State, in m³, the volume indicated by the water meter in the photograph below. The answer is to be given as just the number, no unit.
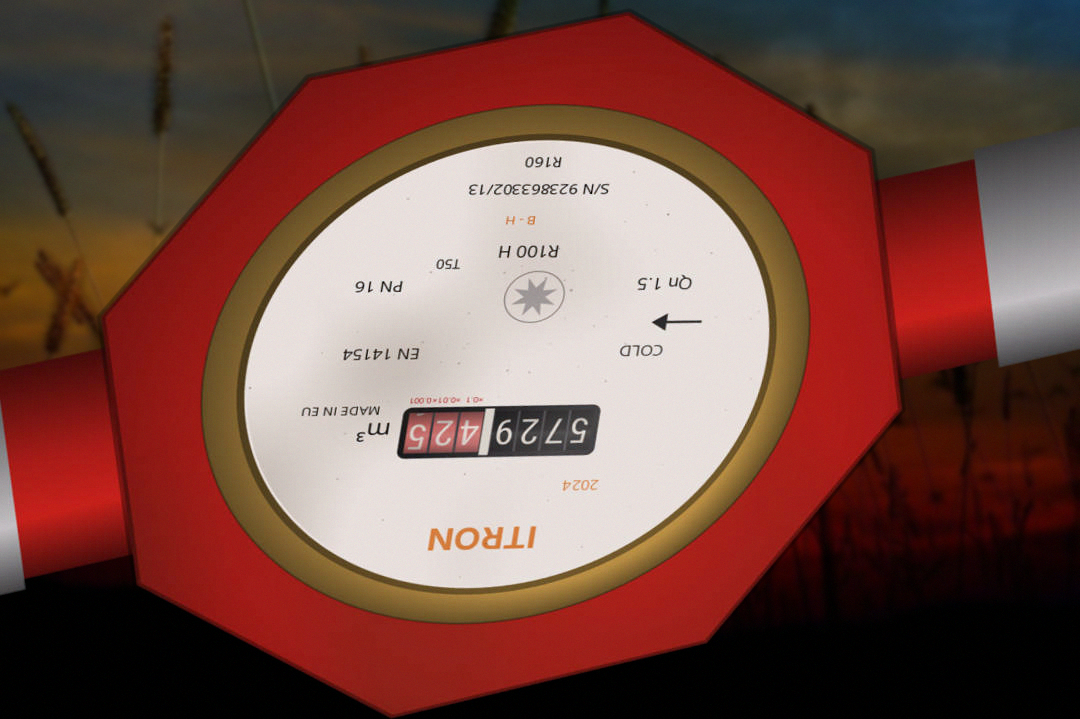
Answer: 5729.425
